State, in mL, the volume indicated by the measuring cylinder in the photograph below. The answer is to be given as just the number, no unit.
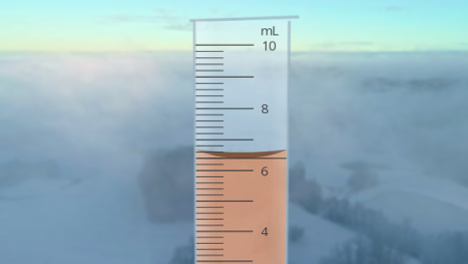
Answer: 6.4
